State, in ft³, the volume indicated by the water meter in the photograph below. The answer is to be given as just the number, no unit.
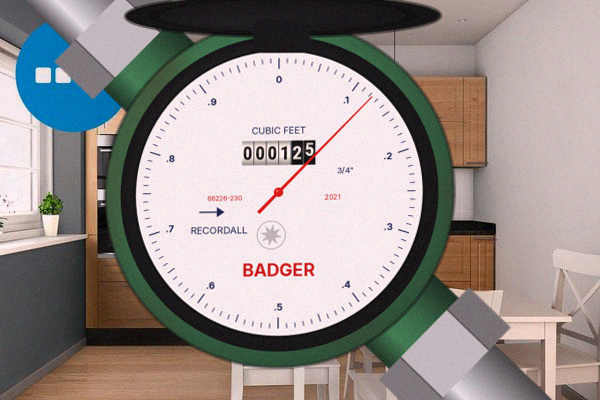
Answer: 125.12
